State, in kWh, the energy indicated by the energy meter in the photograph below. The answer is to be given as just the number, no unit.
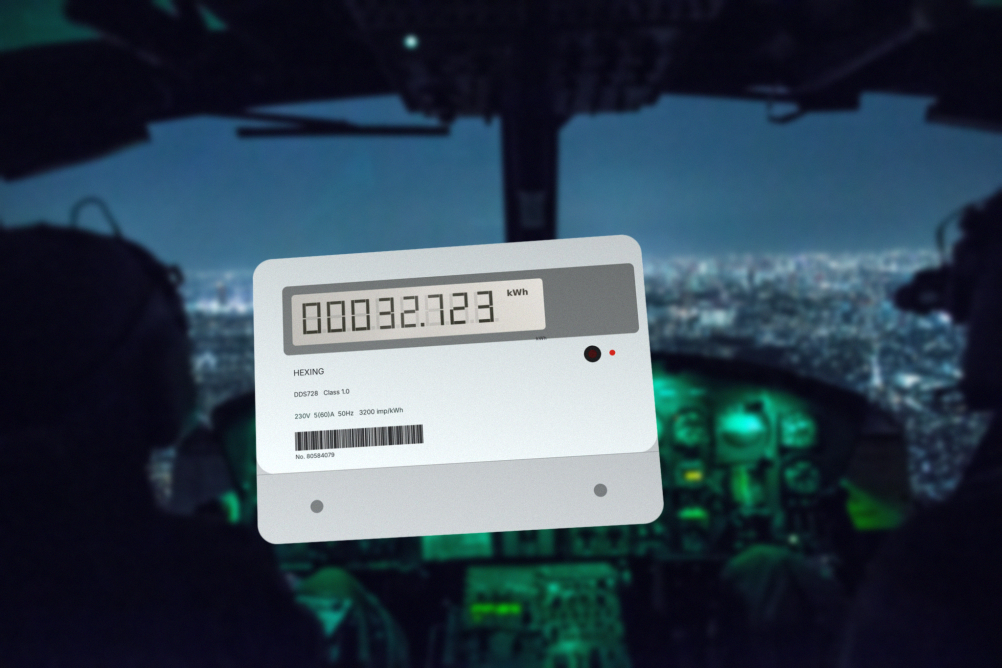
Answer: 32.723
